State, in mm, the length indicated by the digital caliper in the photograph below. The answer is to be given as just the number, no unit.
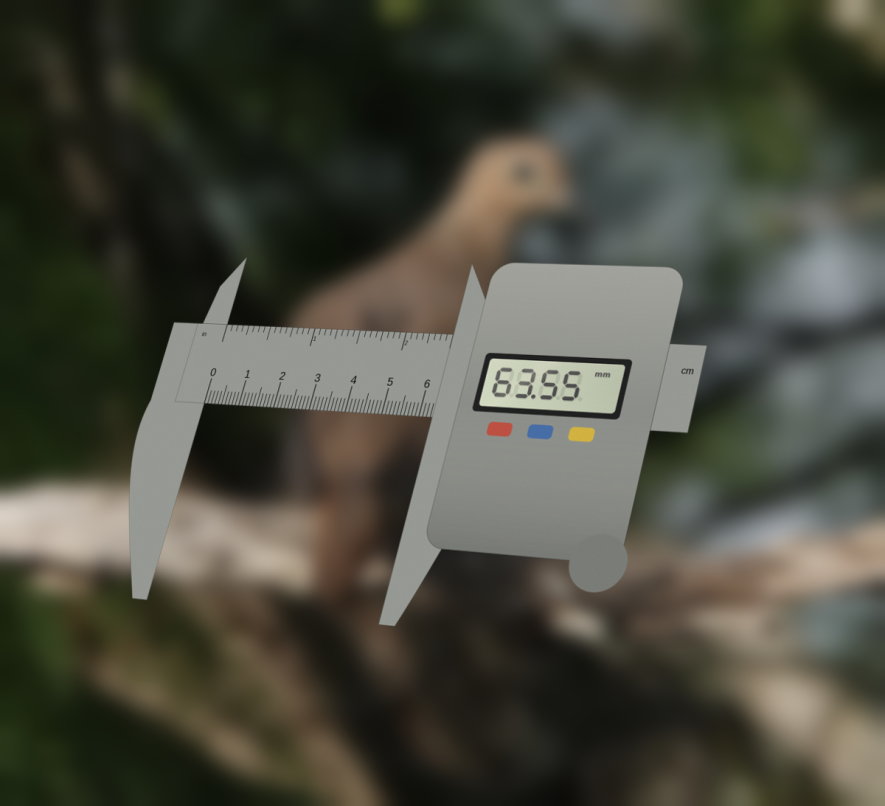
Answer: 63.55
